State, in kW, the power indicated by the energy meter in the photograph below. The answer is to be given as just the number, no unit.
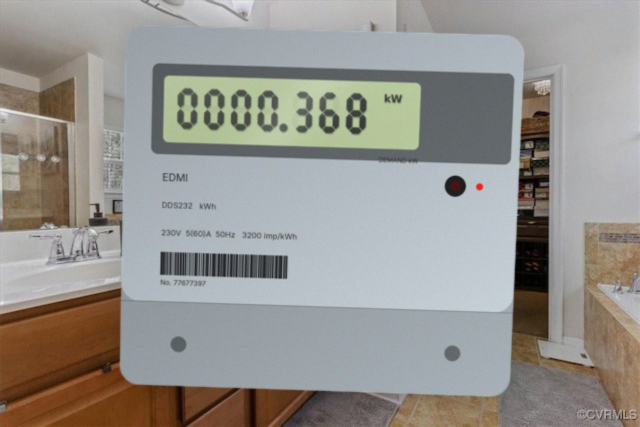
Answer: 0.368
